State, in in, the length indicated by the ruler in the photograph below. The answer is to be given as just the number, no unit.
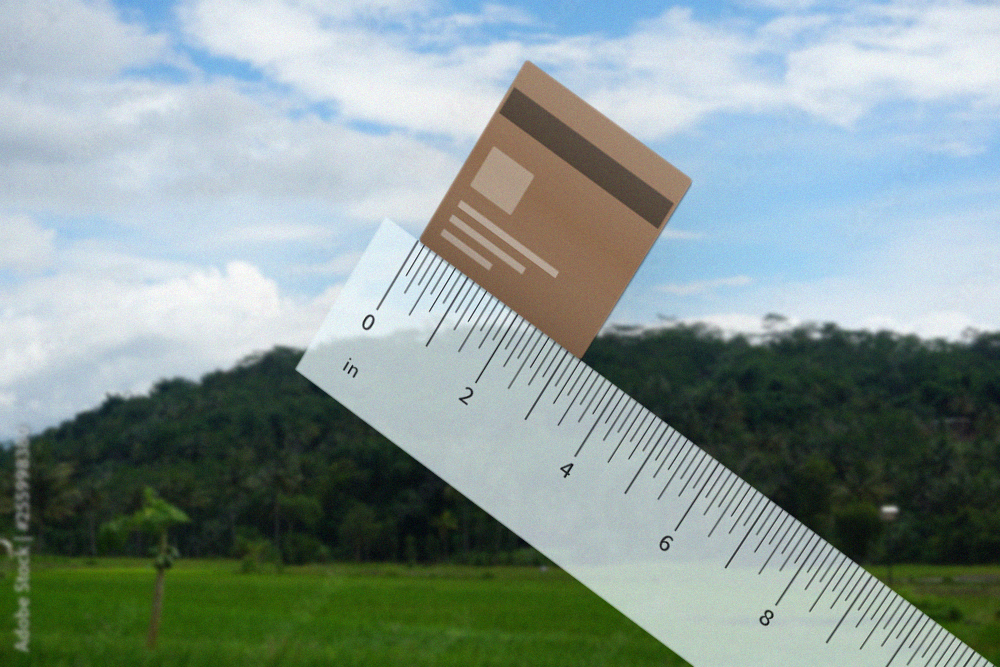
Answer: 3.25
